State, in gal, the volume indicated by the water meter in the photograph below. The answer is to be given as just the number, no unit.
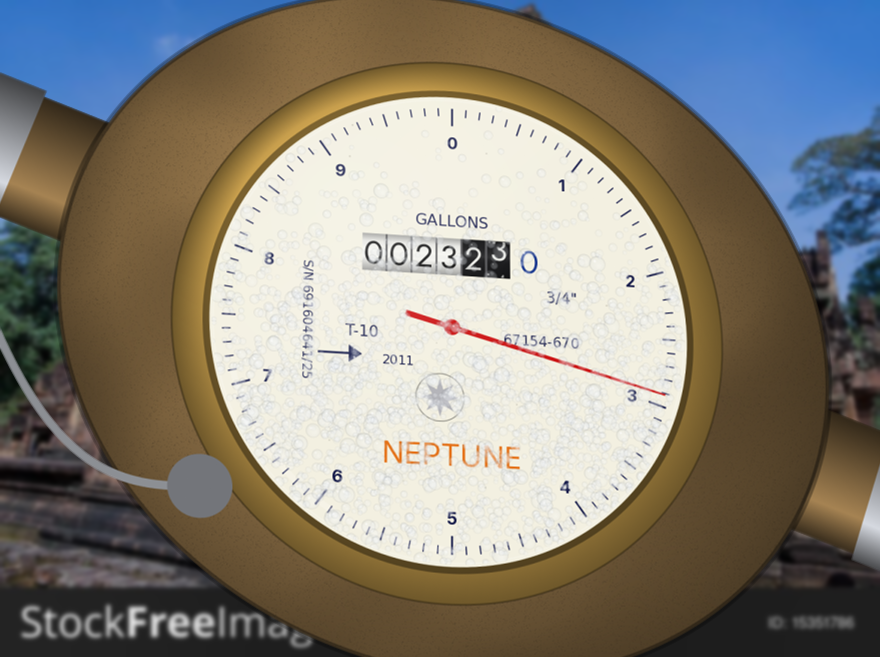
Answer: 23232.9
